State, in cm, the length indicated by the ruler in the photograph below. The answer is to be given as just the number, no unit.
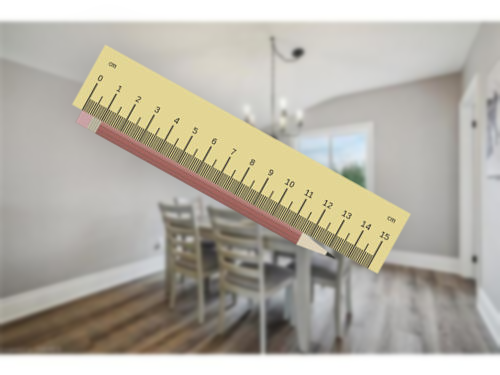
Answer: 13.5
